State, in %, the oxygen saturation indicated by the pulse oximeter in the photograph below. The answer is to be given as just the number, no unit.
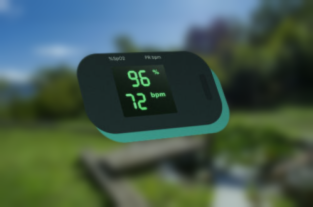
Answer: 96
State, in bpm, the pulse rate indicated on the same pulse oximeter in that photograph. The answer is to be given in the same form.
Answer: 72
